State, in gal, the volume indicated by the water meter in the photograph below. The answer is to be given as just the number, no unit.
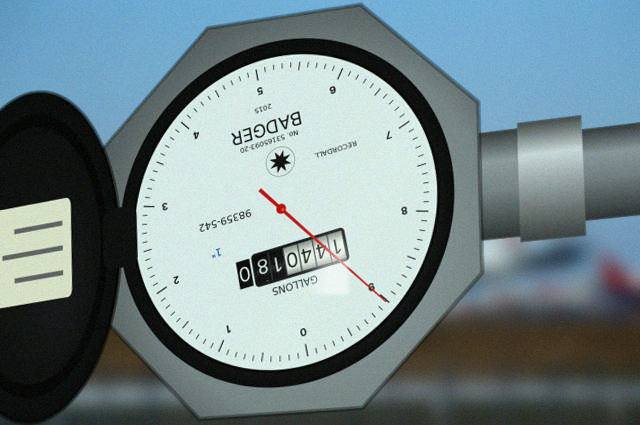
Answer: 1440179.0
